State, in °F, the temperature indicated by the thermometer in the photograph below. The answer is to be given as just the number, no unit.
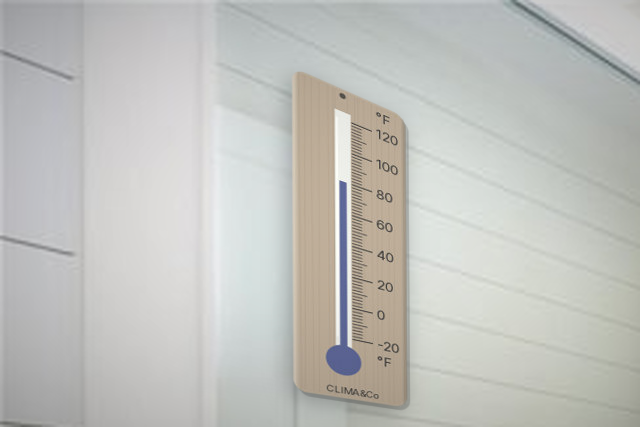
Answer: 80
